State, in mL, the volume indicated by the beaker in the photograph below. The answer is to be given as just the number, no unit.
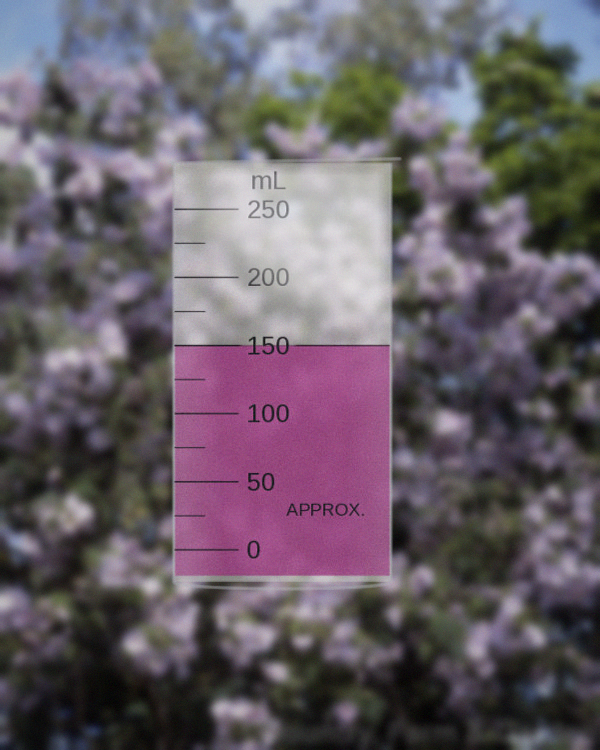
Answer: 150
